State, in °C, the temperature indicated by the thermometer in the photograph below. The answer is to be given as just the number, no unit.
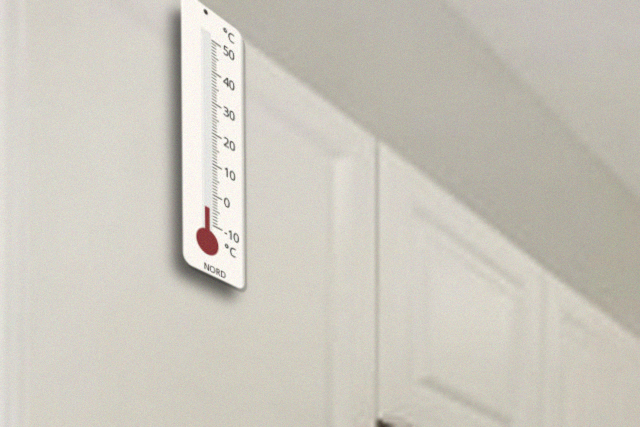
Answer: -5
